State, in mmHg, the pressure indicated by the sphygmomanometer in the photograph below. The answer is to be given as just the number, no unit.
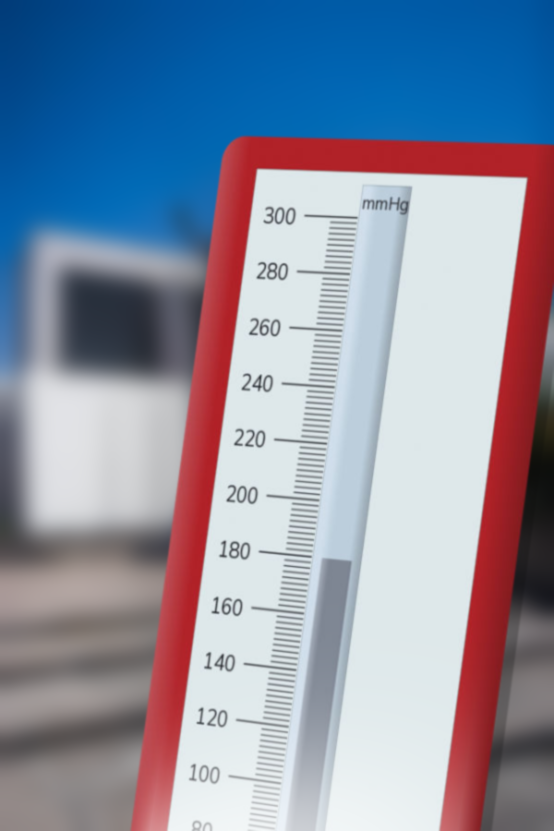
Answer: 180
